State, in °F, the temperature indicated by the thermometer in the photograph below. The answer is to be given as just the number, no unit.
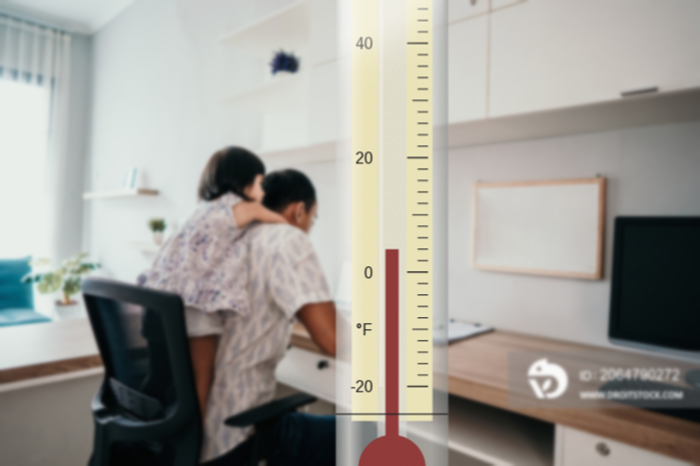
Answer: 4
